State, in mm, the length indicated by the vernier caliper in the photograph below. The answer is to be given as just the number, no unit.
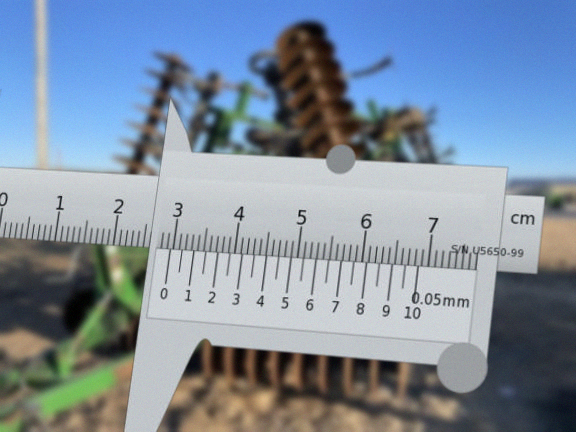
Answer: 29.5
